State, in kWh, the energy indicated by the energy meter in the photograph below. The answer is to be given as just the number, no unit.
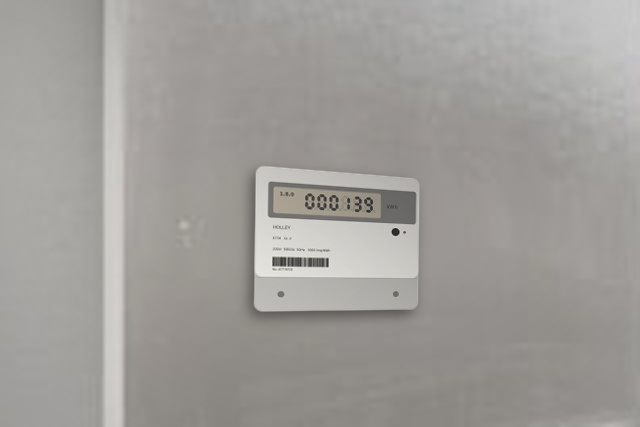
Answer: 139
